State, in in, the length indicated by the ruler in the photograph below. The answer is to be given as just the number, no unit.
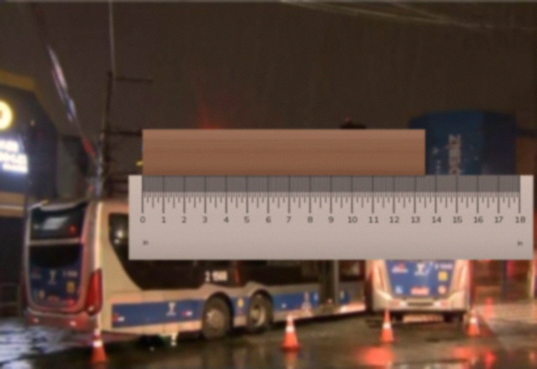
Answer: 13.5
